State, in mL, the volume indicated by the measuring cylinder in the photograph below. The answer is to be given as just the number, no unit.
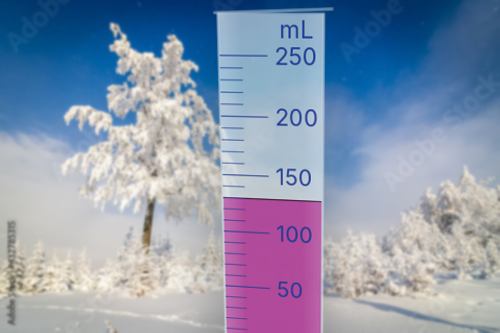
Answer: 130
